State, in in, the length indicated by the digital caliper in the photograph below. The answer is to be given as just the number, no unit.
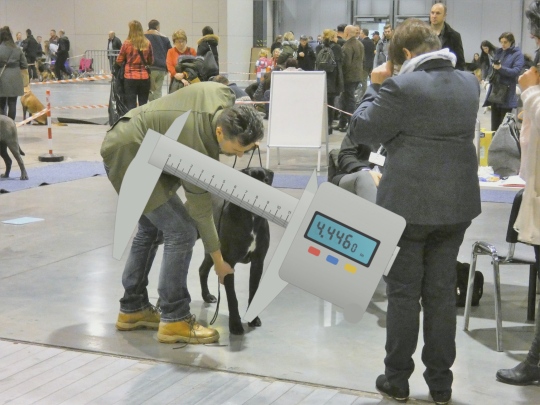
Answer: 4.4460
